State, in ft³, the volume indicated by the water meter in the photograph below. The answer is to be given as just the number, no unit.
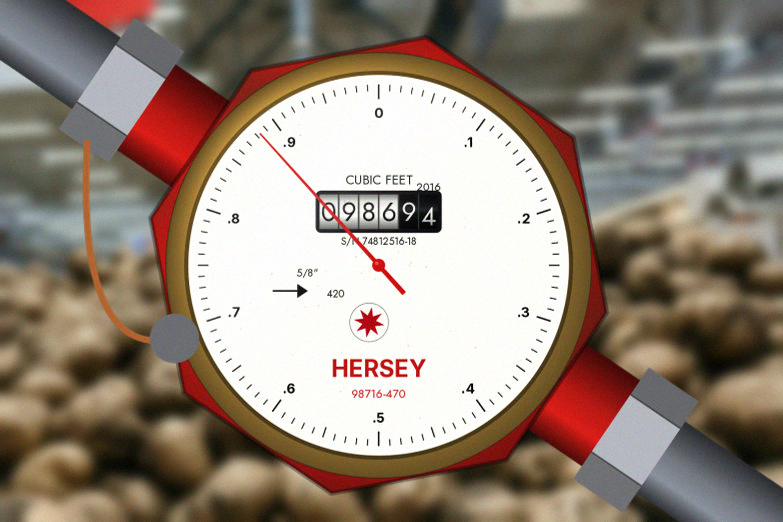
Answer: 98693.88
